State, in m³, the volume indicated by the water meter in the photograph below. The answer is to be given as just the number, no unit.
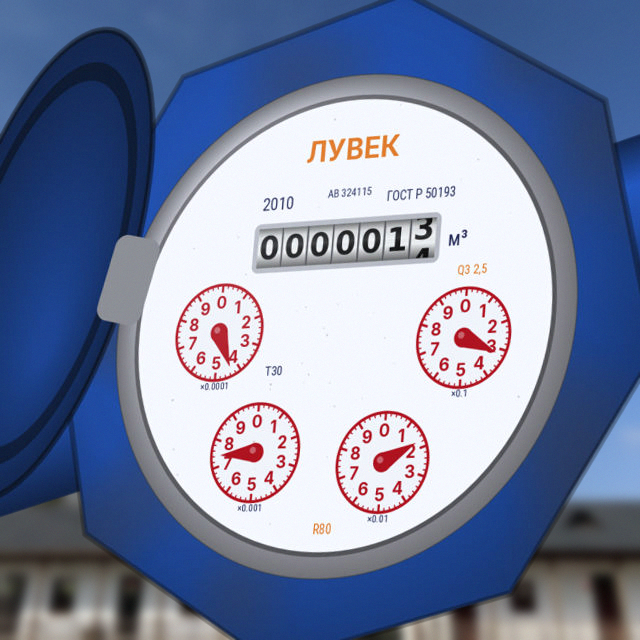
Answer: 13.3174
